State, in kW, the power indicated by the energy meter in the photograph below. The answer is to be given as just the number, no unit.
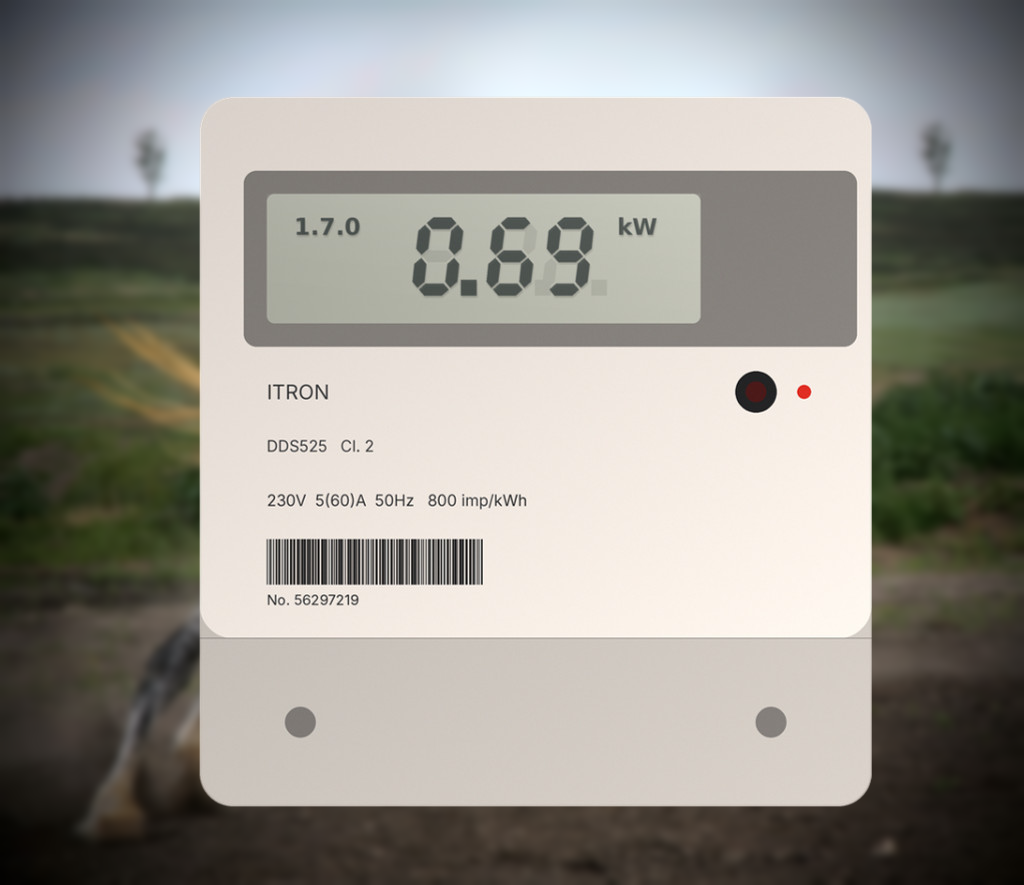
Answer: 0.69
